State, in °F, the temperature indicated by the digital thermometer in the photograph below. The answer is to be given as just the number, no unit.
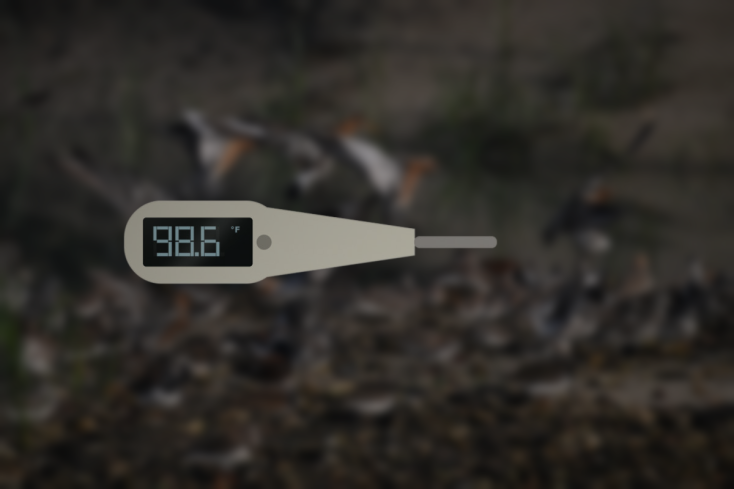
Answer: 98.6
